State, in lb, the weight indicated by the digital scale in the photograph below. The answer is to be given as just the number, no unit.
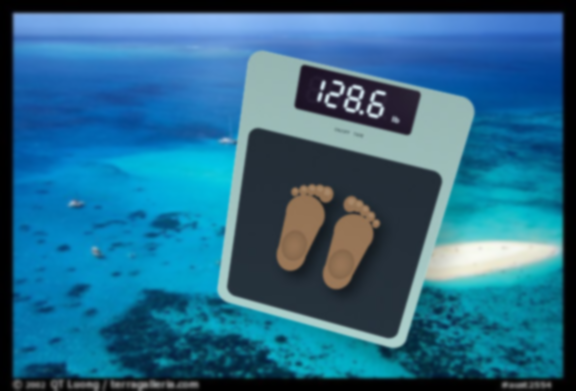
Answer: 128.6
